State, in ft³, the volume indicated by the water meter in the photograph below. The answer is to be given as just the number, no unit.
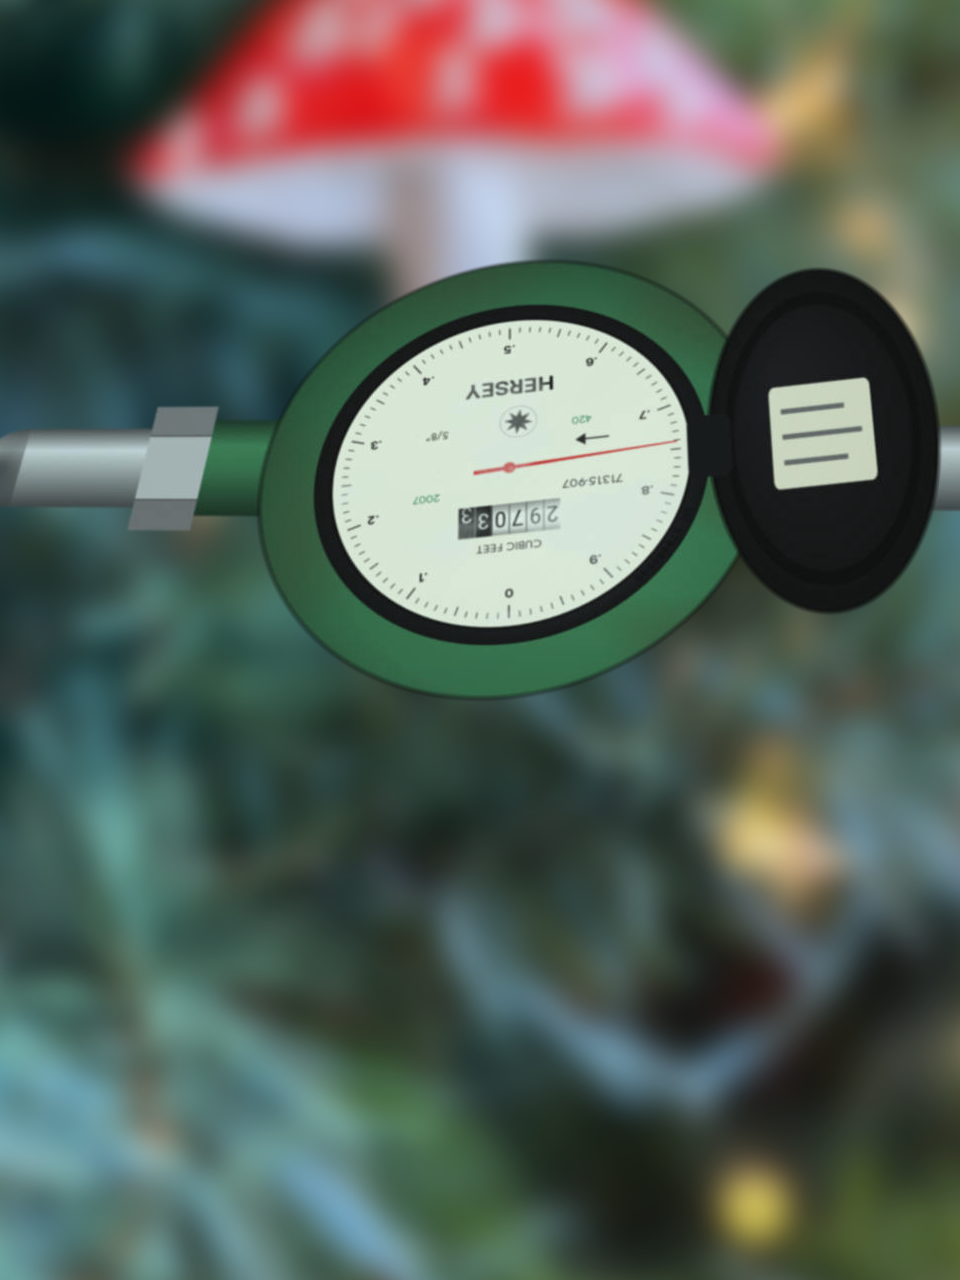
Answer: 297032.74
